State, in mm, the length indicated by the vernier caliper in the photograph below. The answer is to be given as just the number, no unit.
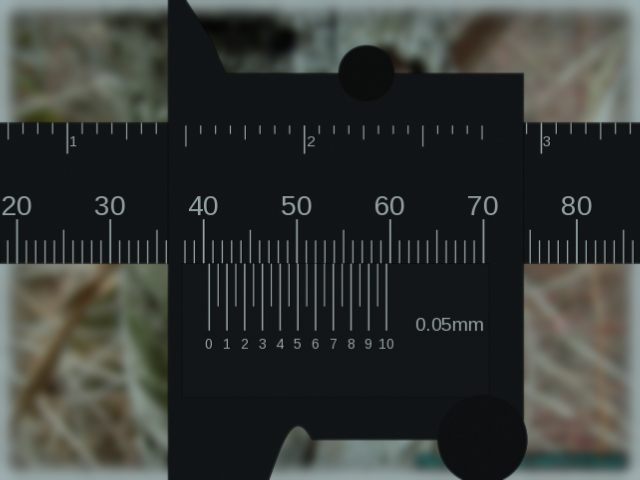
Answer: 40.6
